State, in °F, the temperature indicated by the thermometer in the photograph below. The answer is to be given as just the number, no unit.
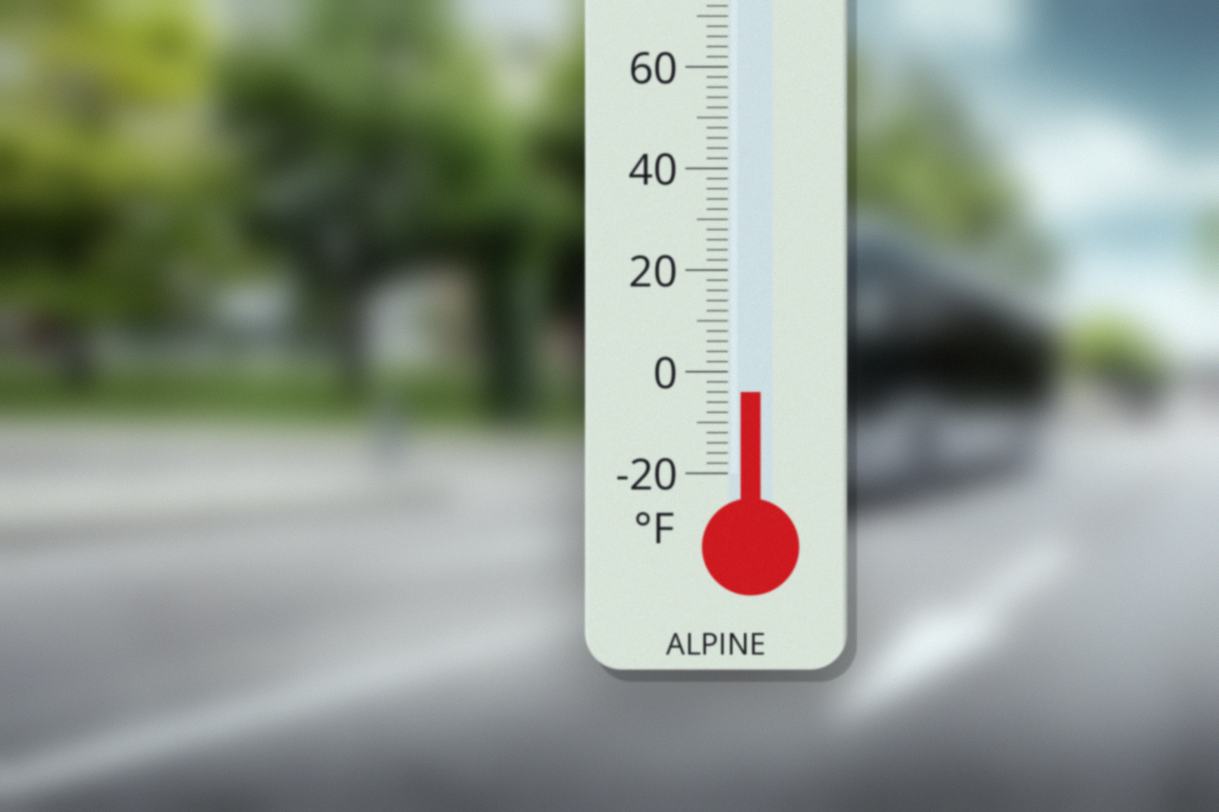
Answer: -4
